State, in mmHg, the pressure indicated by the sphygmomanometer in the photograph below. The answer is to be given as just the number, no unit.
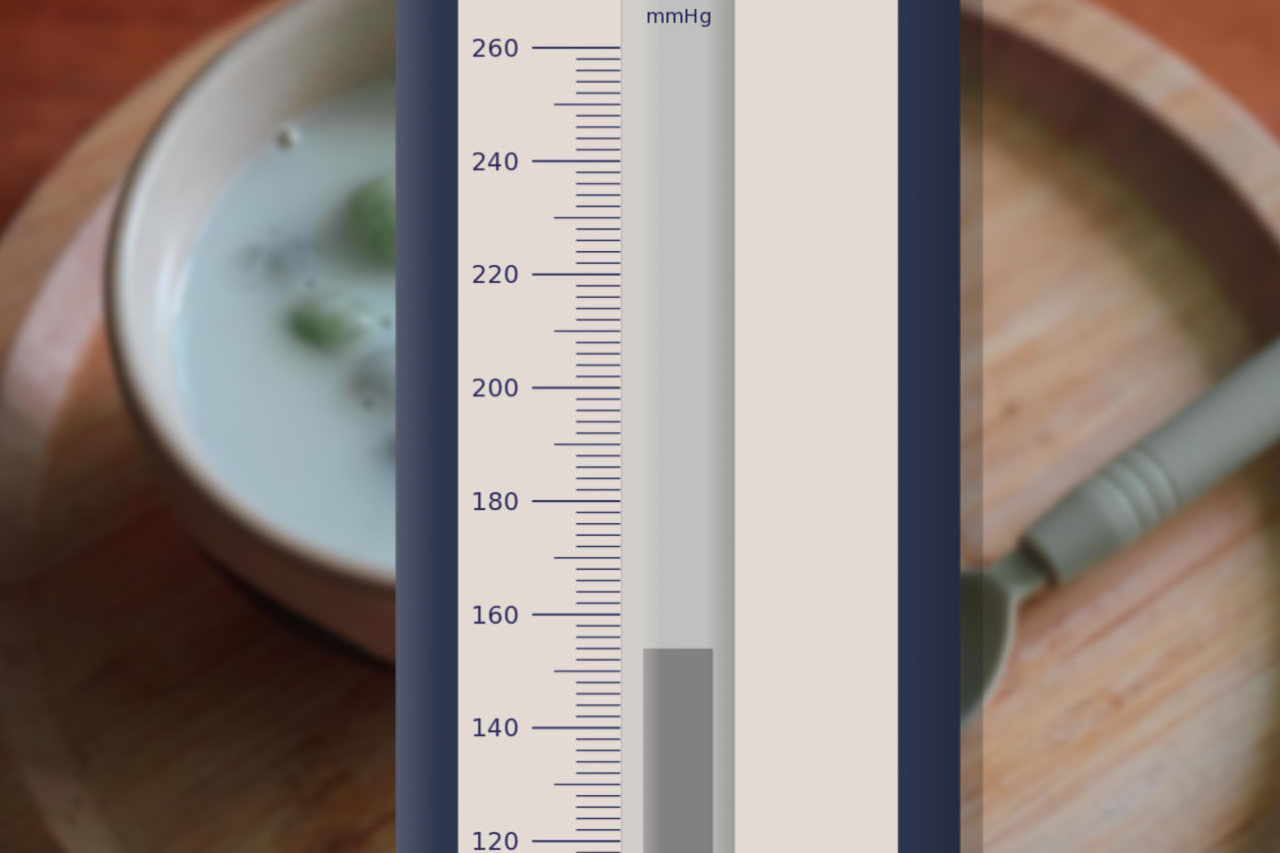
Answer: 154
